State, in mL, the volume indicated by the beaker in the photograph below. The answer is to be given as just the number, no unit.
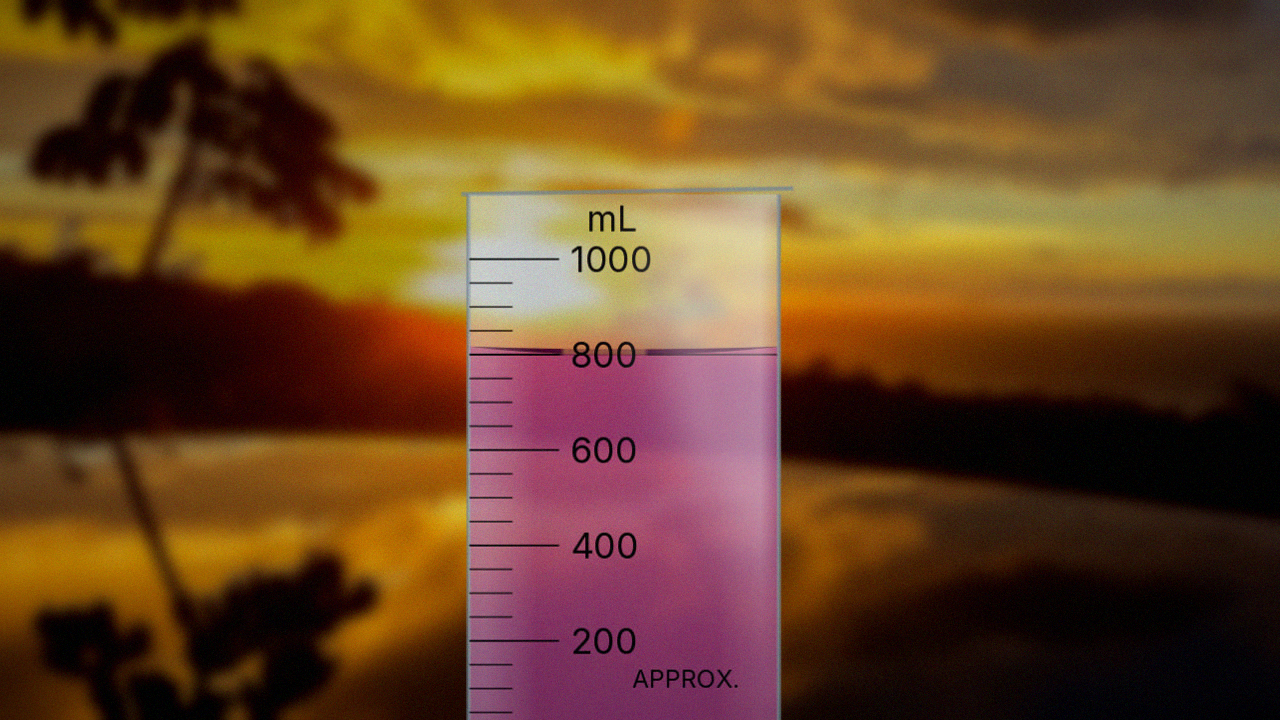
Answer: 800
